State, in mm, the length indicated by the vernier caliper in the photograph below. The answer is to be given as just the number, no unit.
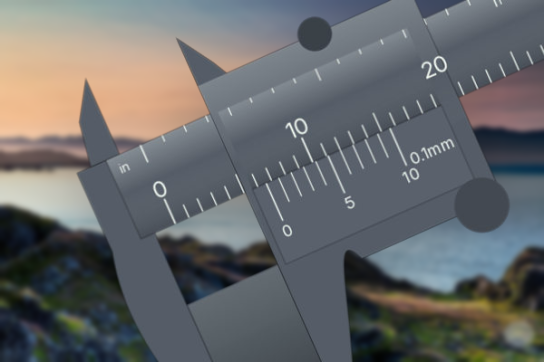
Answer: 6.6
